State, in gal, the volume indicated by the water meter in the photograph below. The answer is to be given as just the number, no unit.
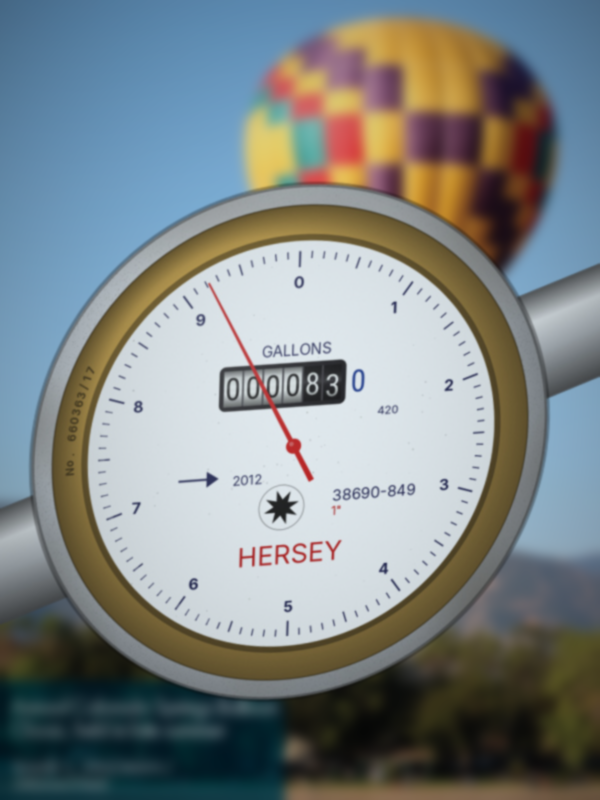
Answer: 829.2
